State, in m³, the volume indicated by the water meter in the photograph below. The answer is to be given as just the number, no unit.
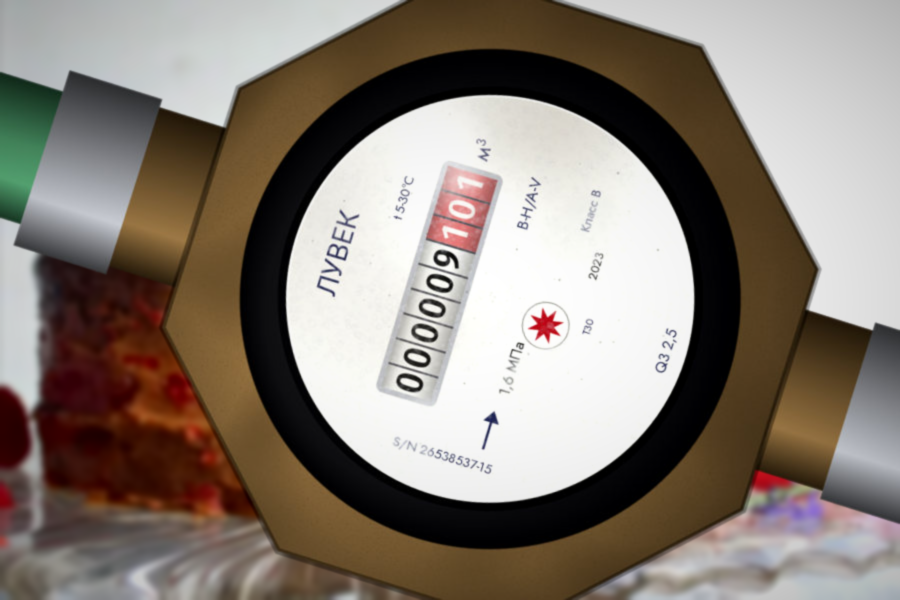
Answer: 9.101
